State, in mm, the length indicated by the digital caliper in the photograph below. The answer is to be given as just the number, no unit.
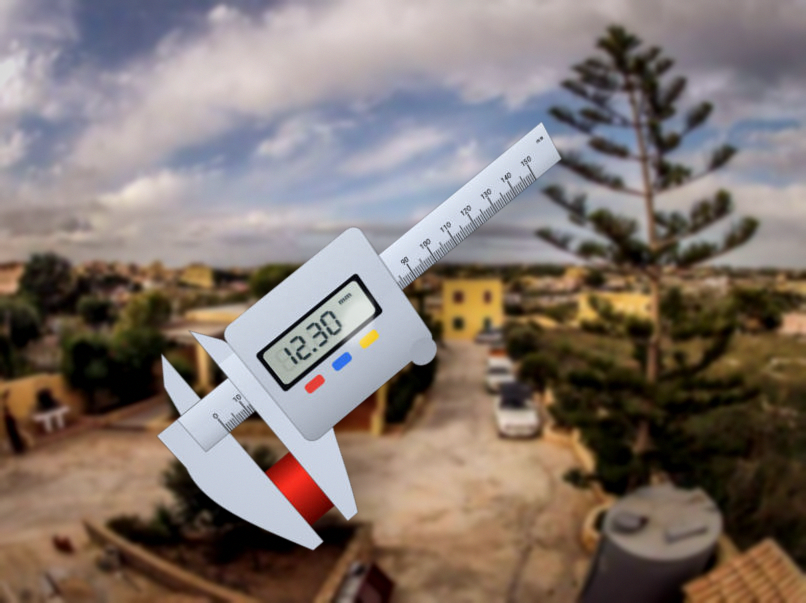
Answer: 12.30
